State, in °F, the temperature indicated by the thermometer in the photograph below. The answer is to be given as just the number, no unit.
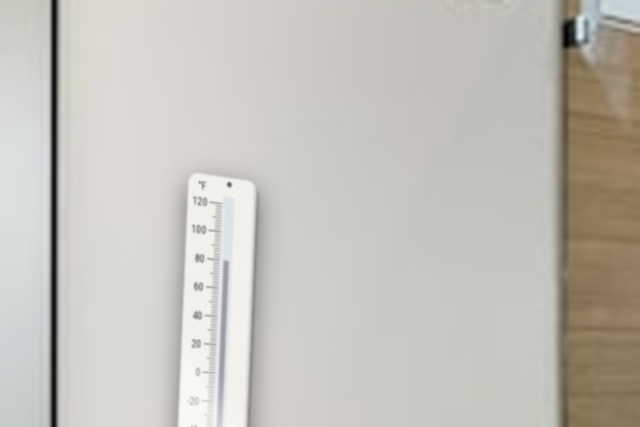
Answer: 80
